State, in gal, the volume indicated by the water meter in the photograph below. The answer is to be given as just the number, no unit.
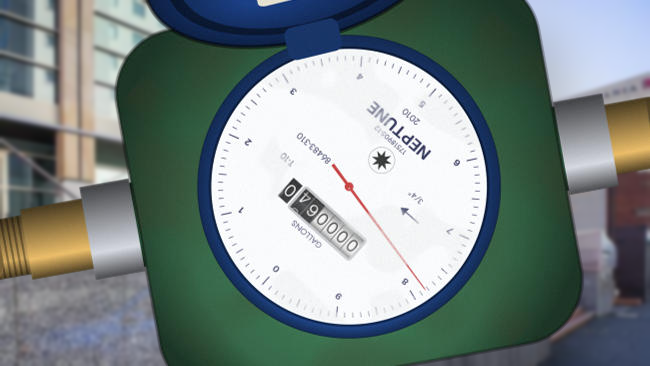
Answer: 637.8
